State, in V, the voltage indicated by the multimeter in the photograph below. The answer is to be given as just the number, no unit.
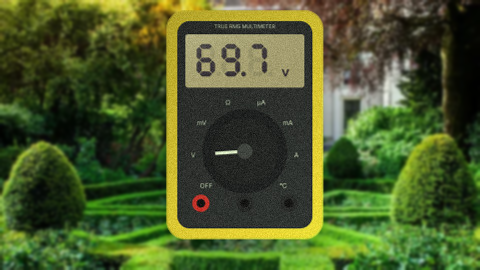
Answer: 69.7
